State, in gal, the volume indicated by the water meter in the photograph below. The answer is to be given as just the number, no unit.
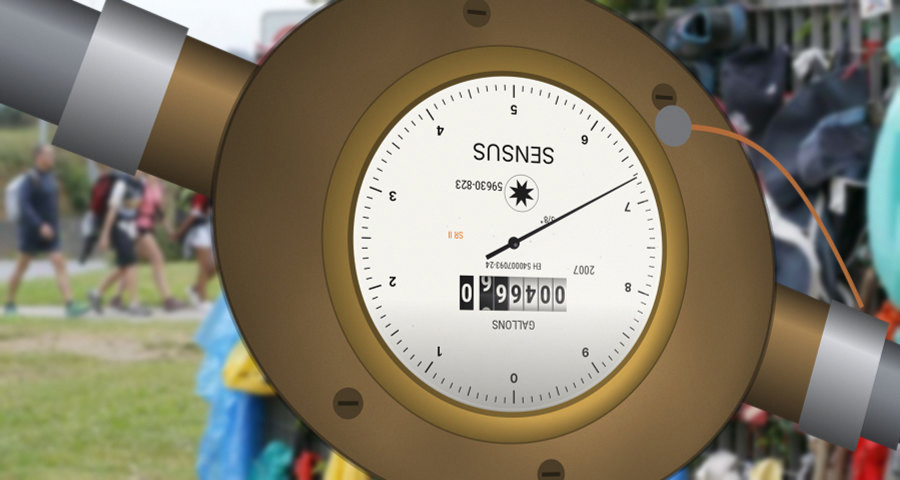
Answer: 46656.7
